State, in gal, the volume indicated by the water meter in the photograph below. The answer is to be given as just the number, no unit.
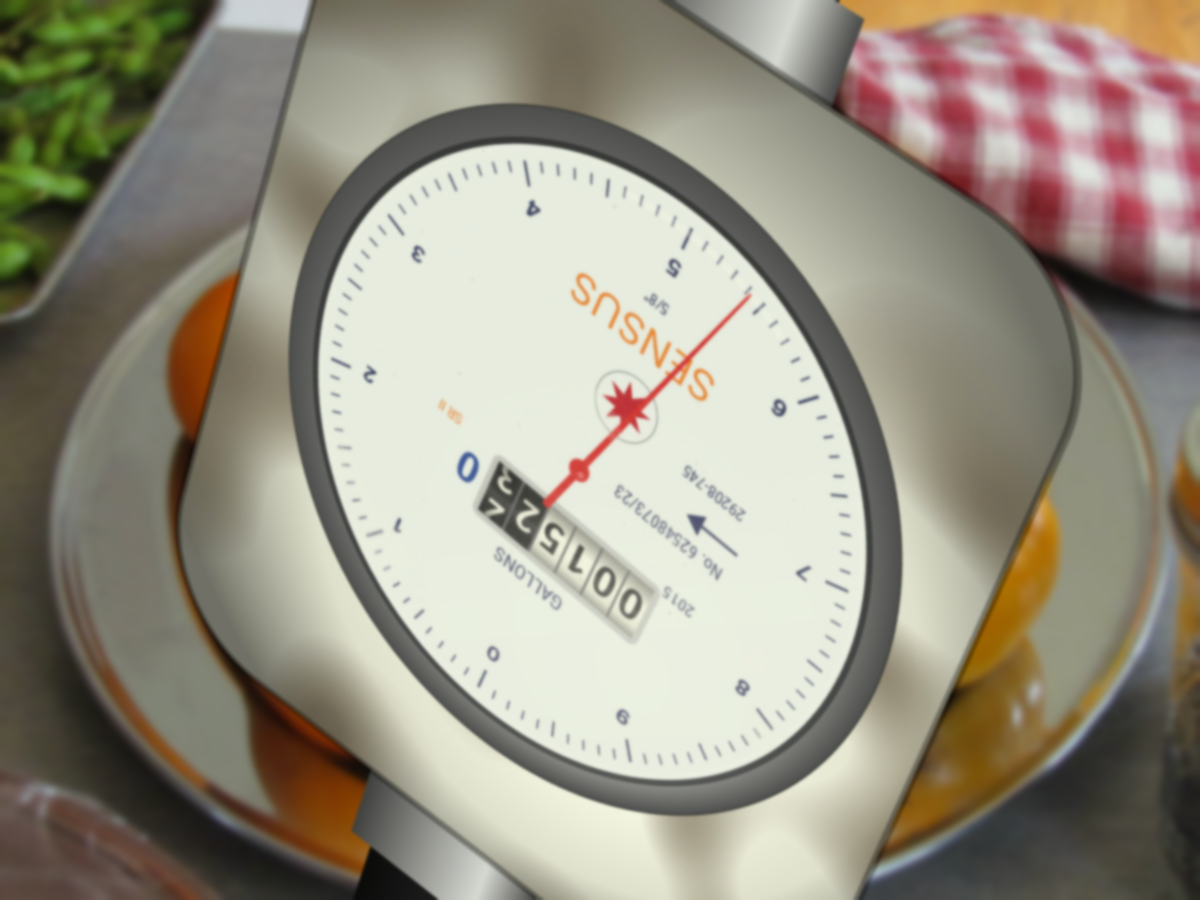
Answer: 15225.4
